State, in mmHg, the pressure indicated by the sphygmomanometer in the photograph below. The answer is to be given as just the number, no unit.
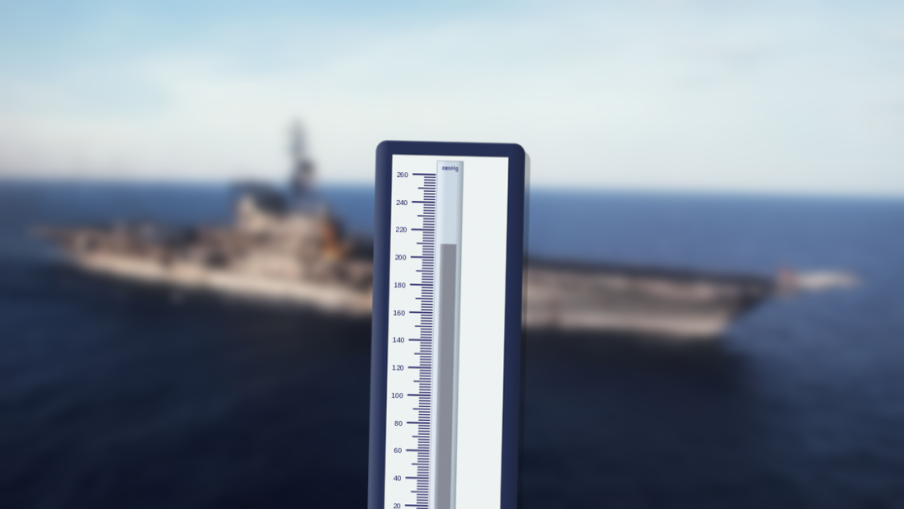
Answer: 210
